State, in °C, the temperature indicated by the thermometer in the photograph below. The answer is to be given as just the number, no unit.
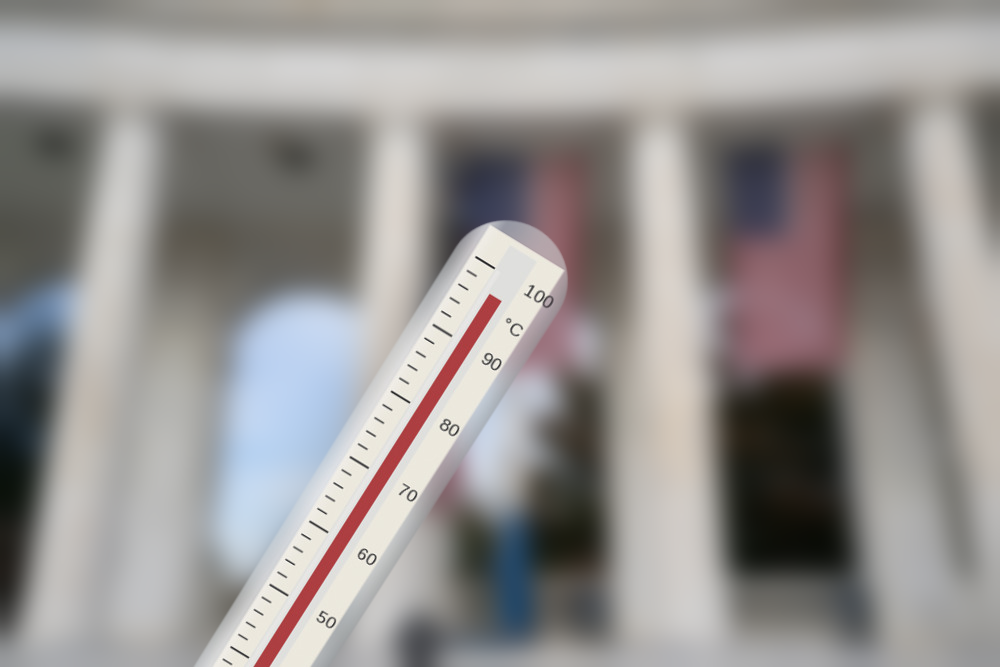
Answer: 97
